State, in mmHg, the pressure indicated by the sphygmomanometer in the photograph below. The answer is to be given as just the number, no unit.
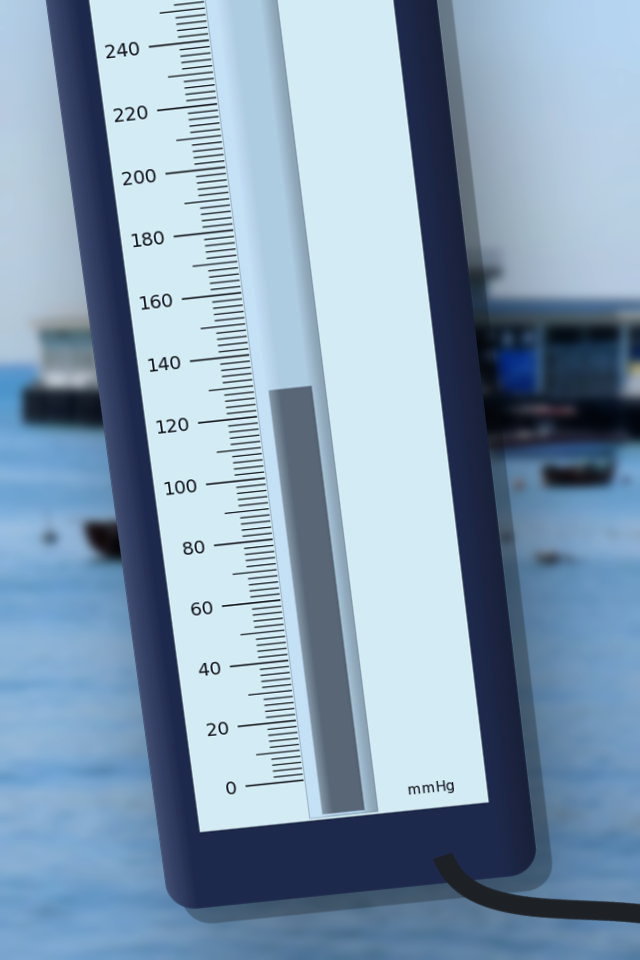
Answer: 128
